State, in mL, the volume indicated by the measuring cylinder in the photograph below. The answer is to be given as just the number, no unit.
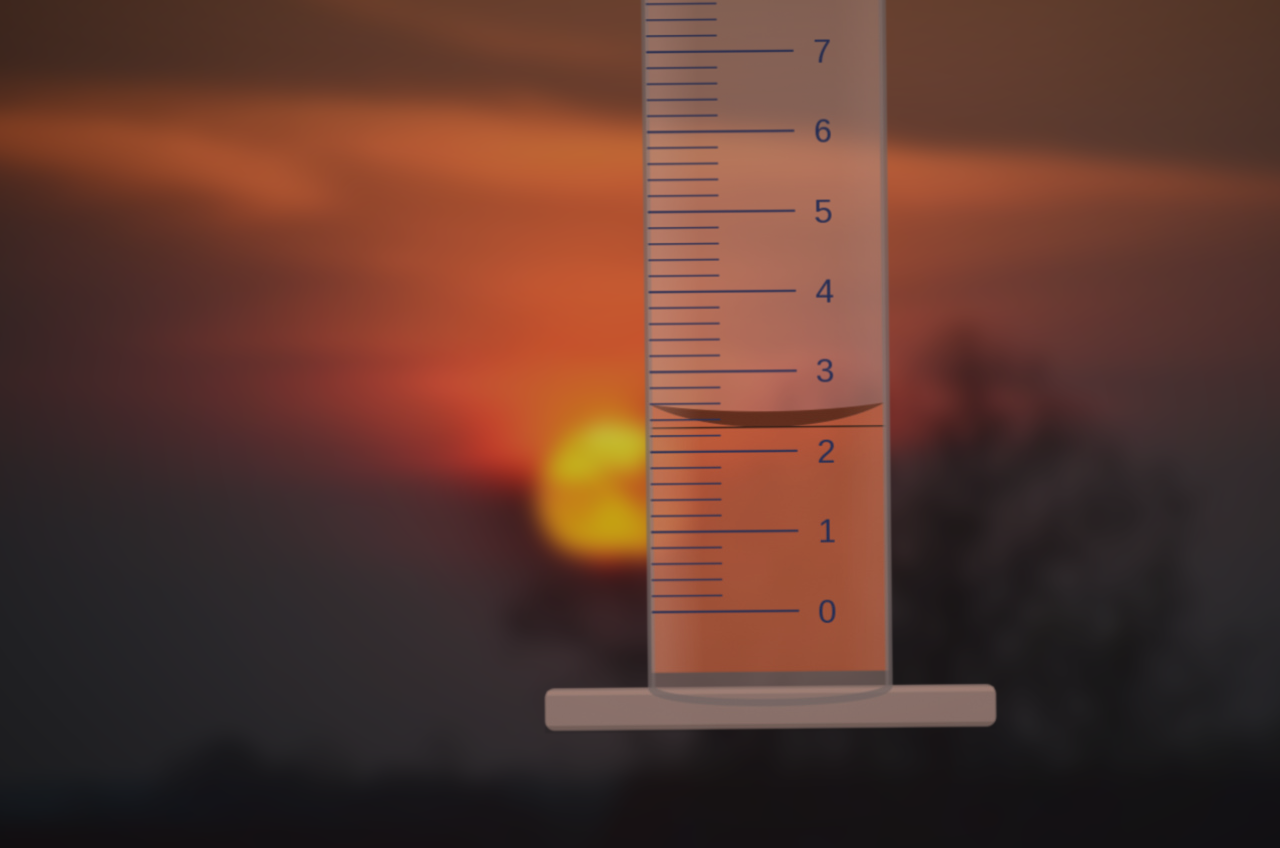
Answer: 2.3
